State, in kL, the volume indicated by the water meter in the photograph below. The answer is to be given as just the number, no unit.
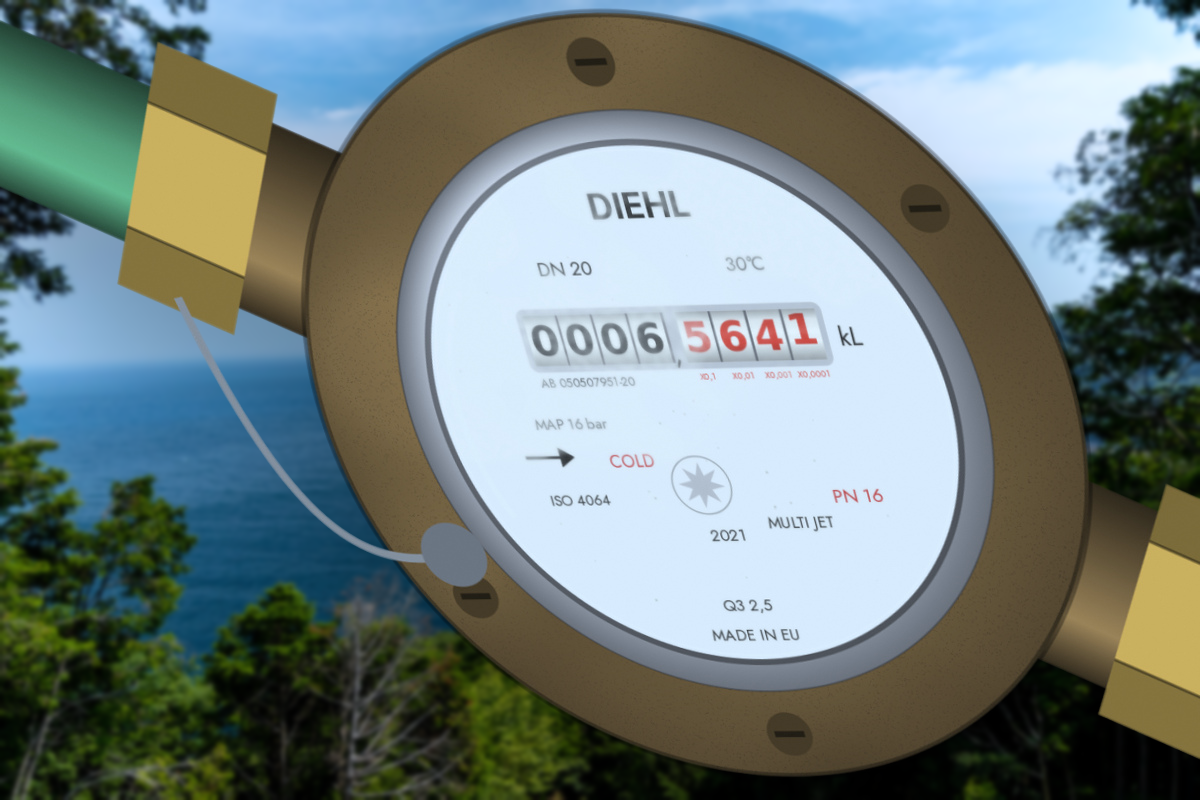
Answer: 6.5641
